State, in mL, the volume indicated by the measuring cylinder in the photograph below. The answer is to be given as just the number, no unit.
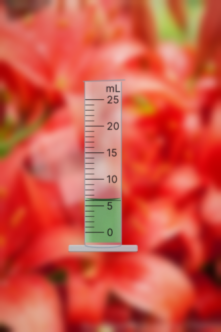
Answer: 6
